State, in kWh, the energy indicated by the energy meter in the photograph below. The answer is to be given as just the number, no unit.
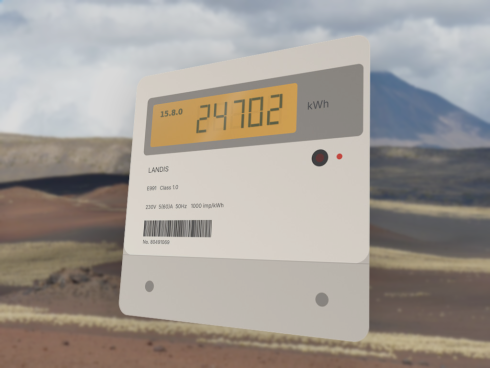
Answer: 24702
